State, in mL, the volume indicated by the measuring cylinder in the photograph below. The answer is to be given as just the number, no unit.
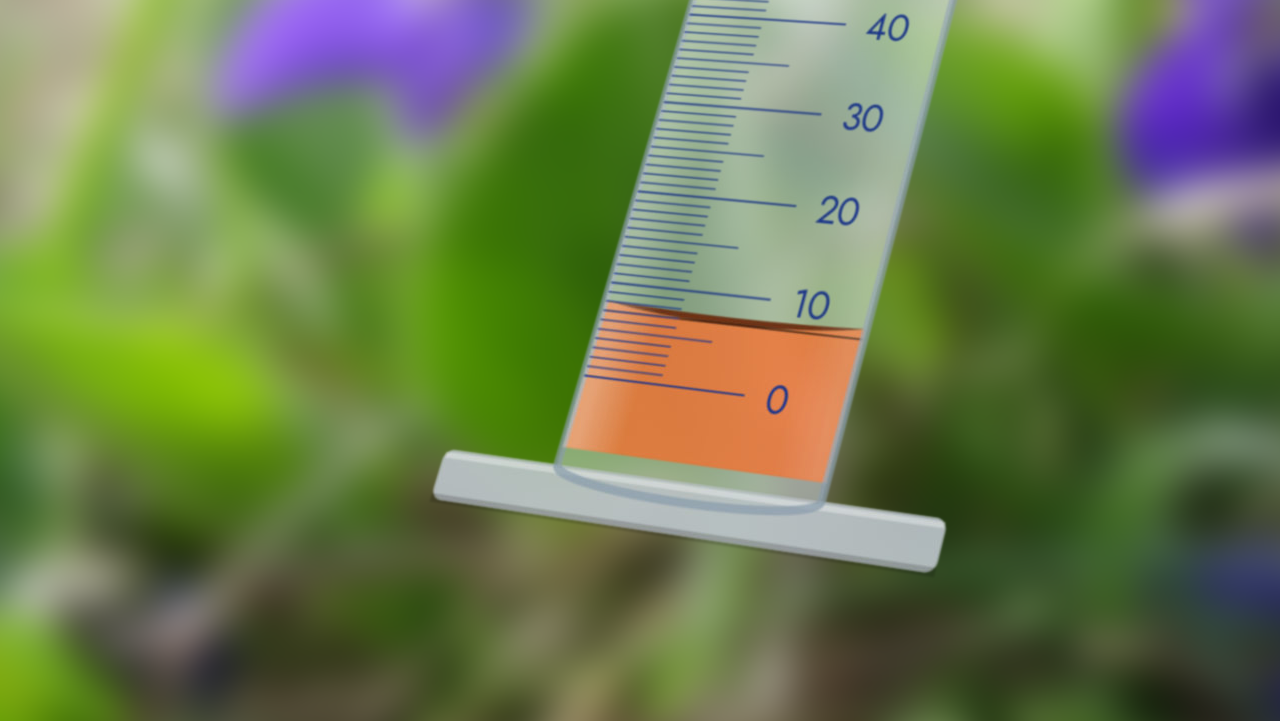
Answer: 7
